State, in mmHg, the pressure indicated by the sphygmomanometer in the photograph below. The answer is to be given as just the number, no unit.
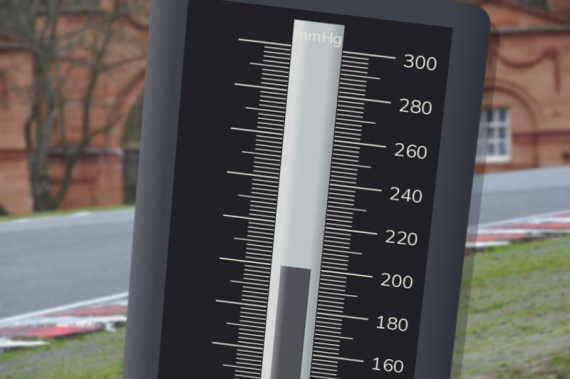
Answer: 200
